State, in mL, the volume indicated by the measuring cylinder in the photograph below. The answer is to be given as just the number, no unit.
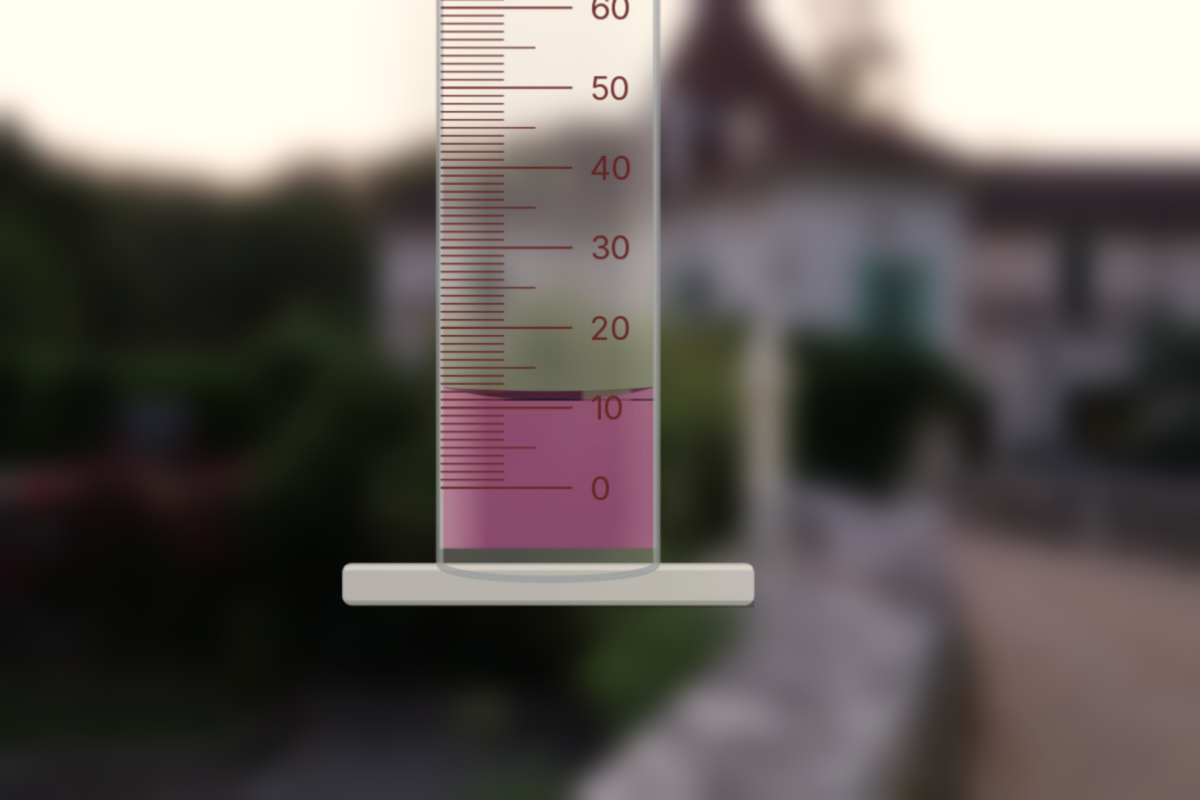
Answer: 11
